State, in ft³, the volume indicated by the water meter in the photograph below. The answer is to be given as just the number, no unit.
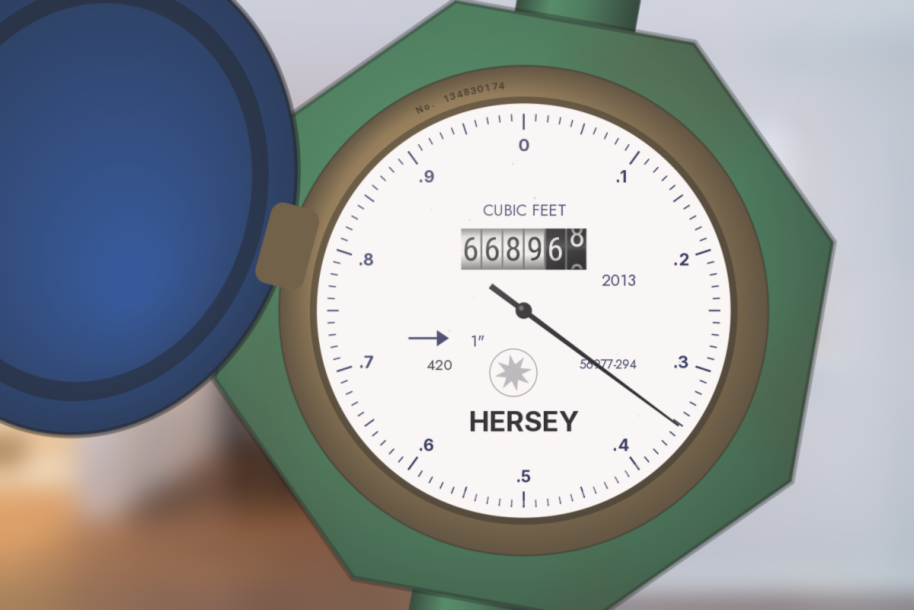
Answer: 668968.35
